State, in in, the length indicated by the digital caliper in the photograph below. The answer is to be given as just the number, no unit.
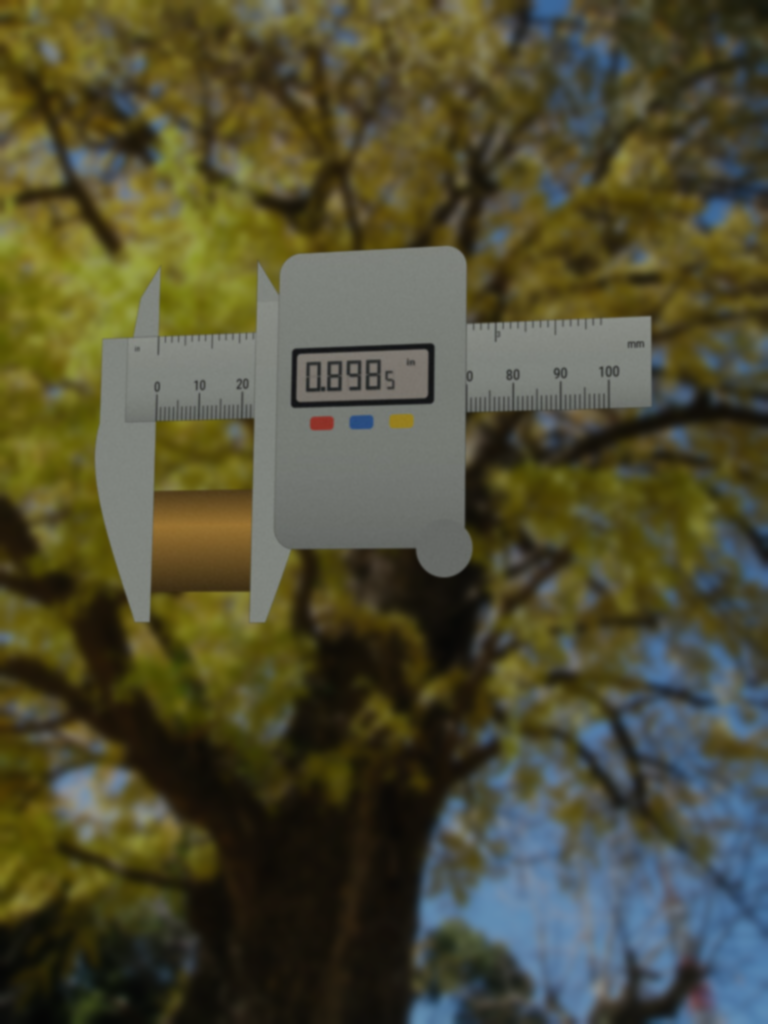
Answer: 0.8985
